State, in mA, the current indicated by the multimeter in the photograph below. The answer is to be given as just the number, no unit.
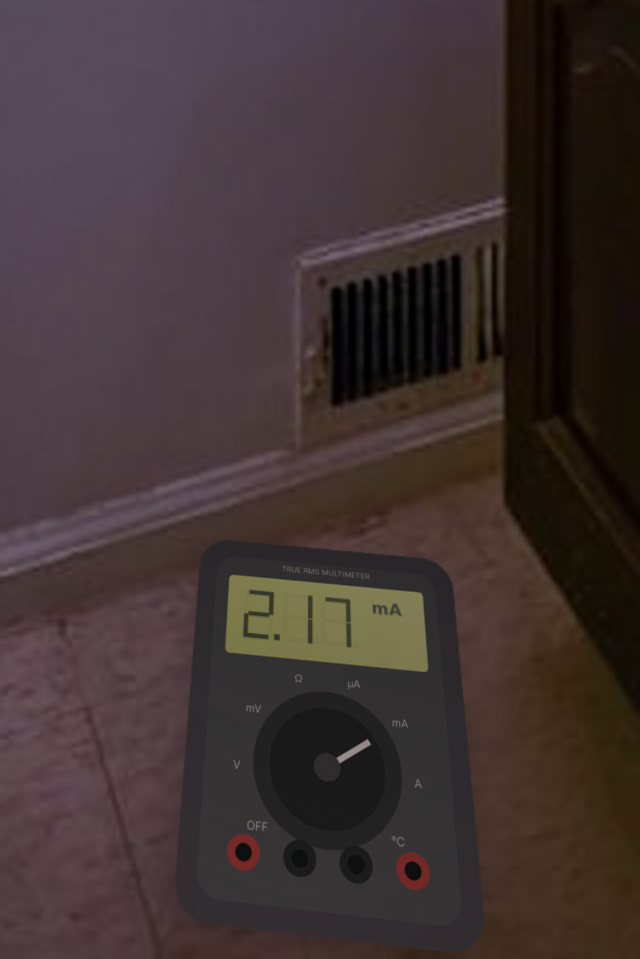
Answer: 2.17
